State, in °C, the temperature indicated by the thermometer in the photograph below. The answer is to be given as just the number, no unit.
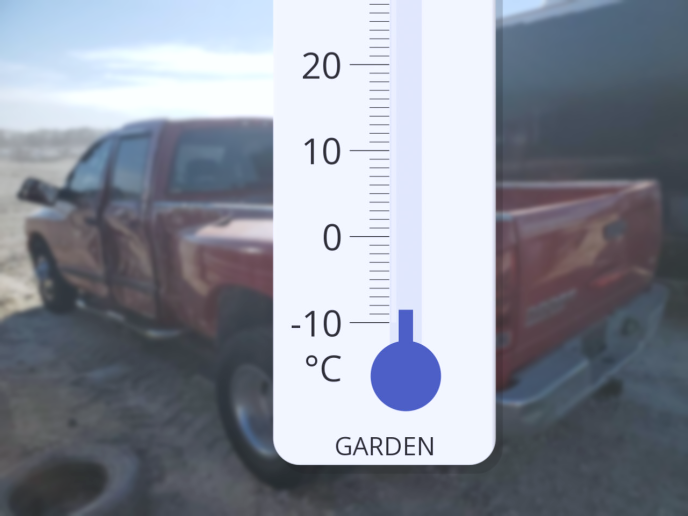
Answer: -8.5
